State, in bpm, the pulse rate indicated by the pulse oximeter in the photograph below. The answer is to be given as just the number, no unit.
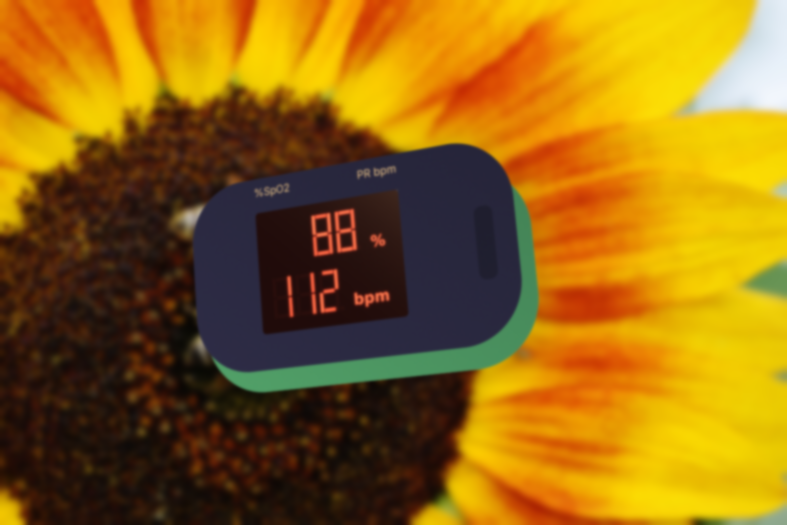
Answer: 112
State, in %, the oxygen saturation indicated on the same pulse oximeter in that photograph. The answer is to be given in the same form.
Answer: 88
